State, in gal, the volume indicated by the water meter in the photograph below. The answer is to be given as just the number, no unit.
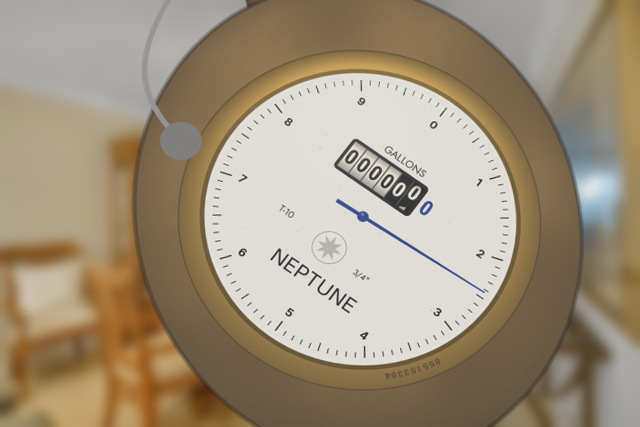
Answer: 2.4
